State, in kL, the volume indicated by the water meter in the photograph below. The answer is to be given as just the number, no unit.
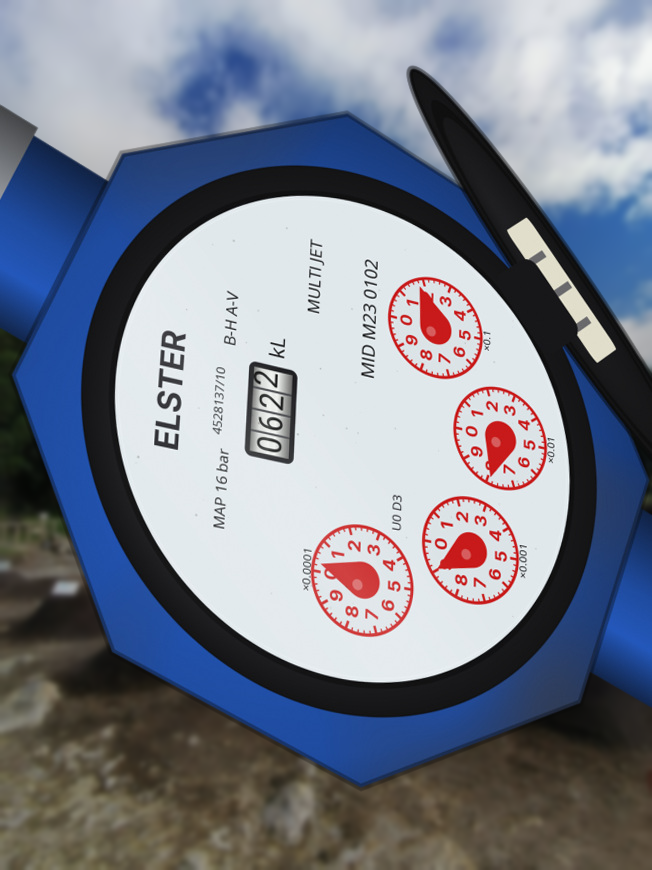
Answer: 622.1790
